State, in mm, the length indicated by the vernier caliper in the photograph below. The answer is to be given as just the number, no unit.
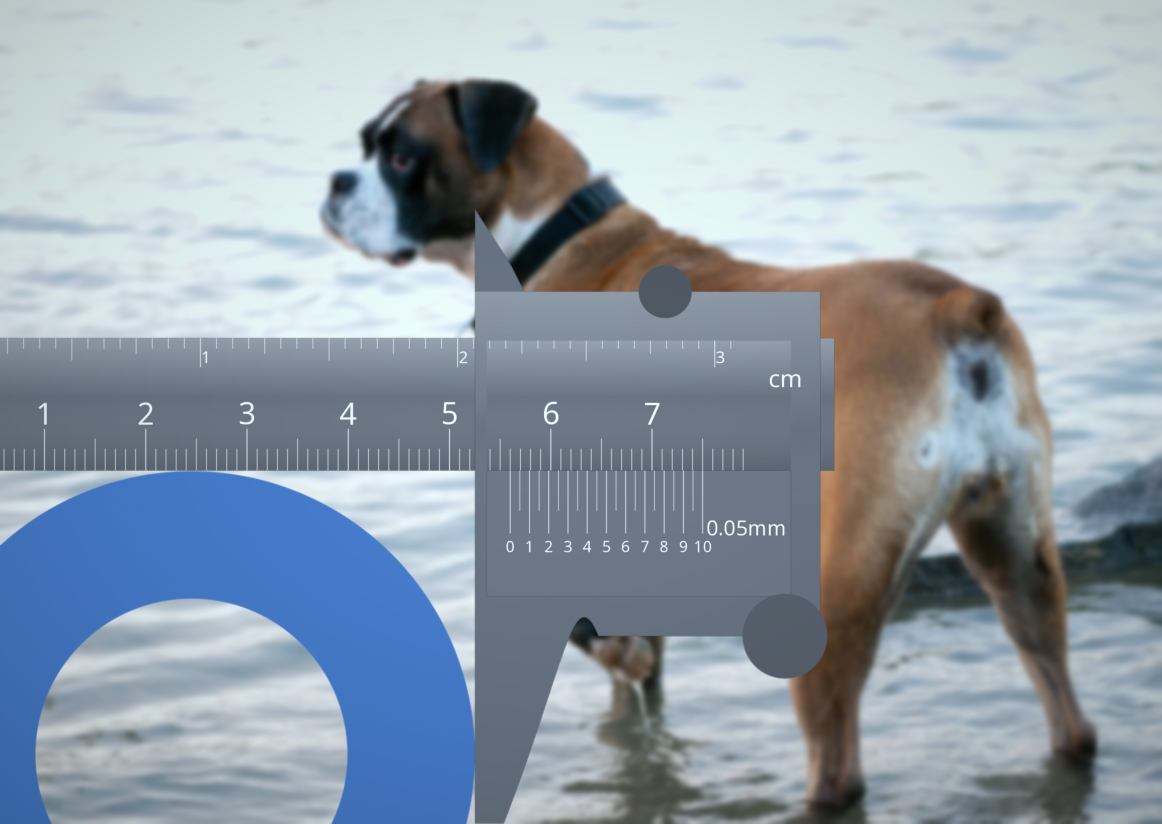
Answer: 56.0
